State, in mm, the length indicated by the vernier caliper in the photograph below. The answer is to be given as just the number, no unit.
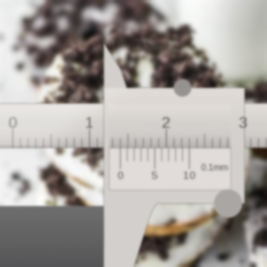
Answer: 14.0
